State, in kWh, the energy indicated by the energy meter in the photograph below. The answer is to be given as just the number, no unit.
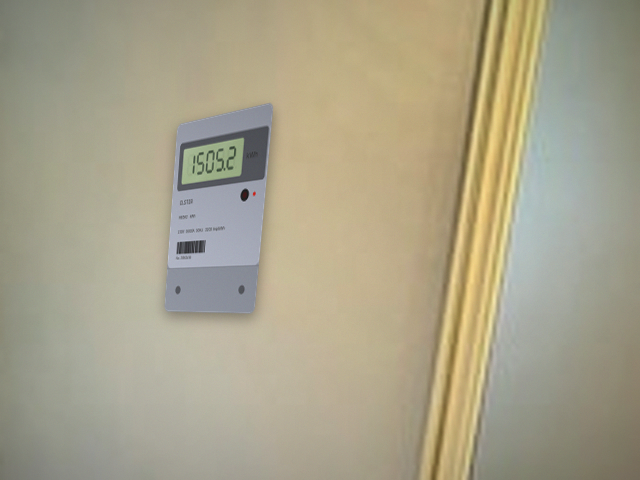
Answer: 1505.2
